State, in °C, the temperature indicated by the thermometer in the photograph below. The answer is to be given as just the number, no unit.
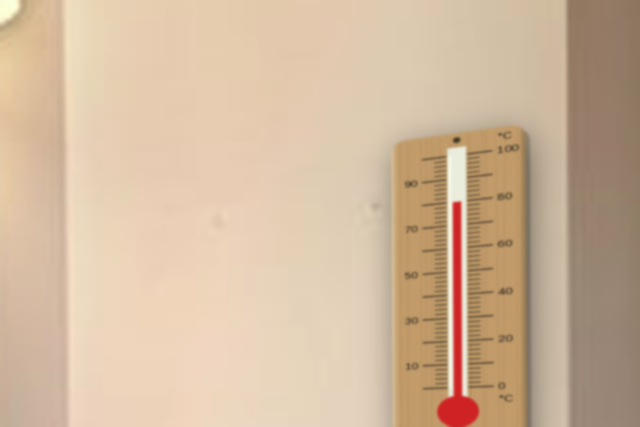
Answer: 80
